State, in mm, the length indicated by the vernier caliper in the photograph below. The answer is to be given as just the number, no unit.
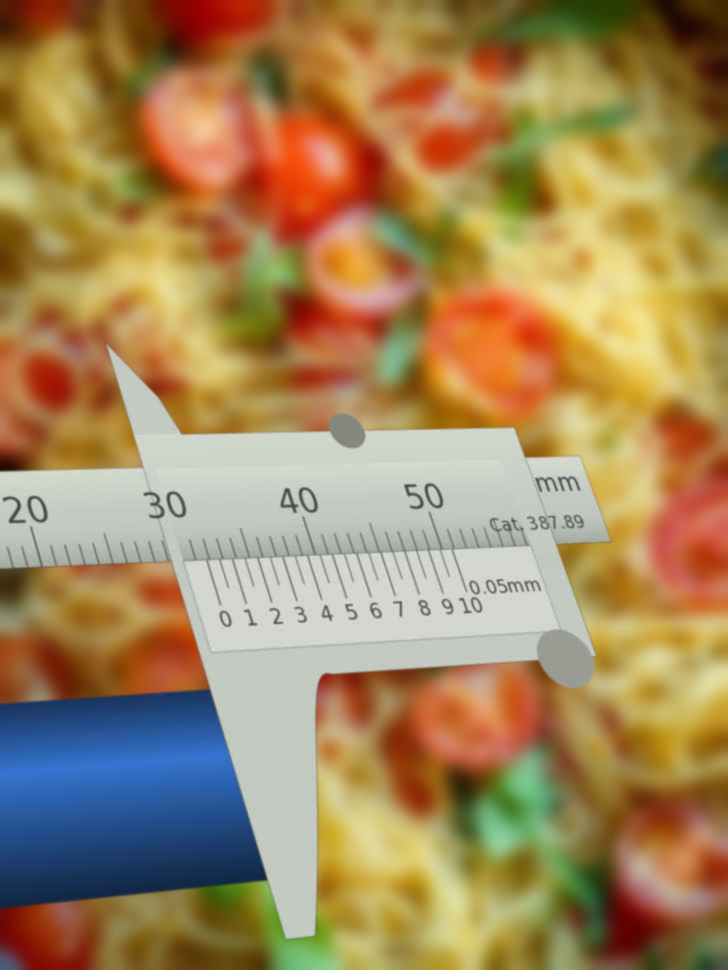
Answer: 31.8
